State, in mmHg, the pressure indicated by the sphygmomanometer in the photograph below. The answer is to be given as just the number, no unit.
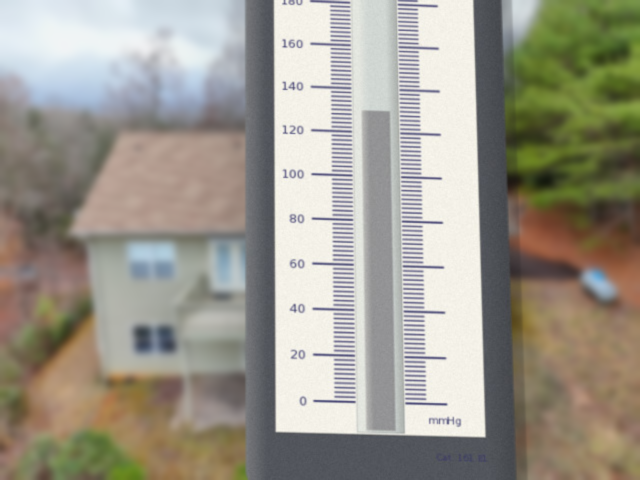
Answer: 130
